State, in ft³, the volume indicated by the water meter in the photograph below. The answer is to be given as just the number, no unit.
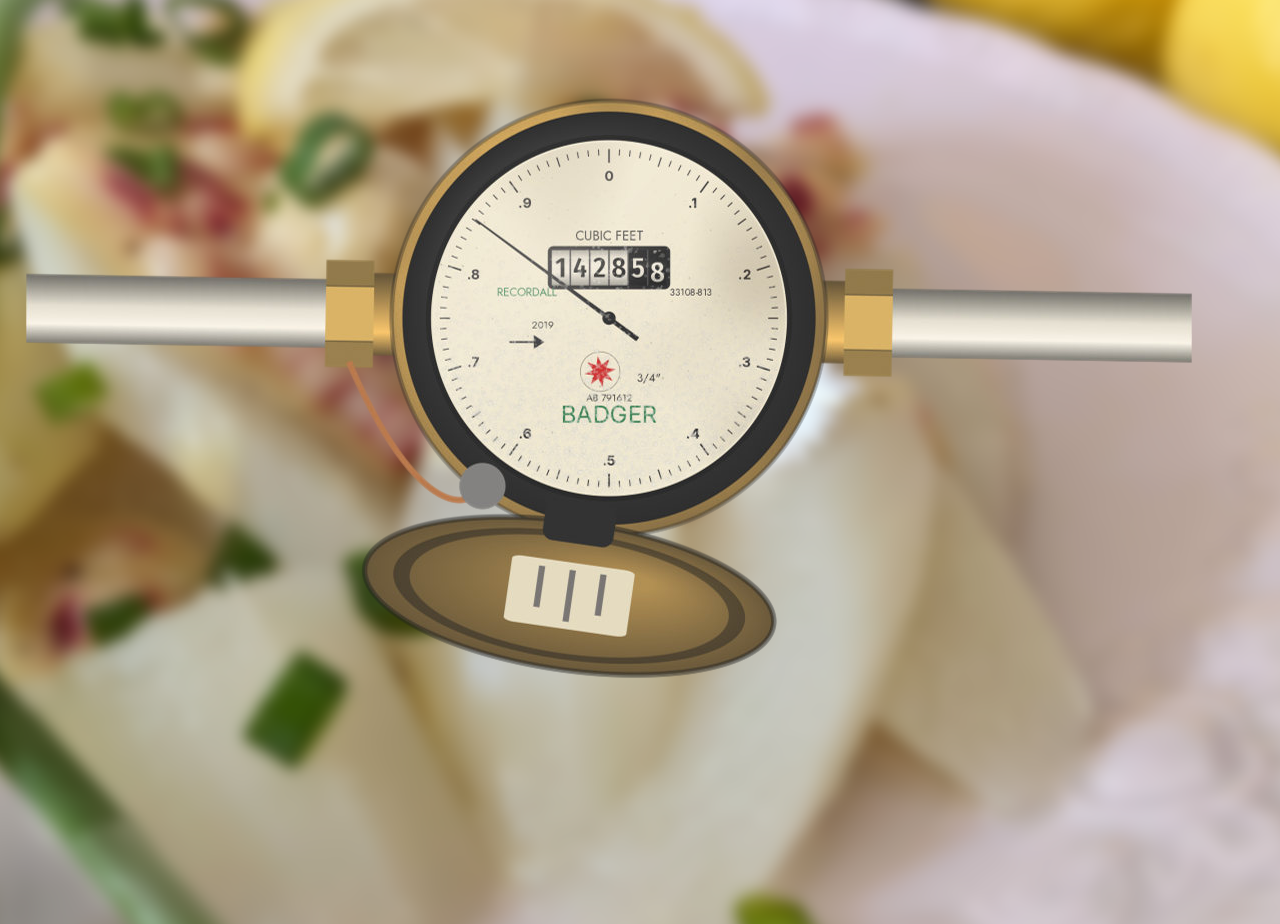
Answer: 142857.85
